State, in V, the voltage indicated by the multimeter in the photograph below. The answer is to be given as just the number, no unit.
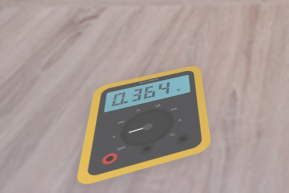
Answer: 0.364
